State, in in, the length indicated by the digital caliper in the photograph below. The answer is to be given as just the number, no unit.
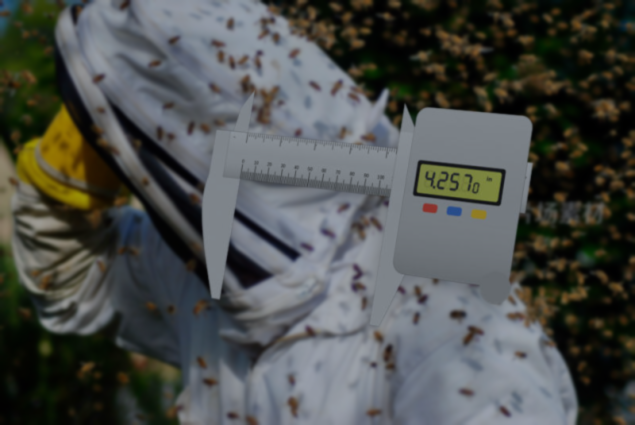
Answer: 4.2570
